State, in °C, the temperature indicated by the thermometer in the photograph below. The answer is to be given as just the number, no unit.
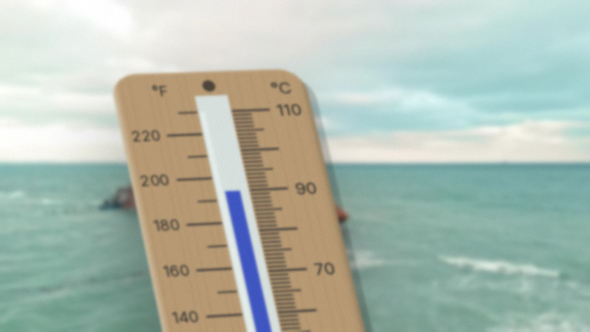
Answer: 90
